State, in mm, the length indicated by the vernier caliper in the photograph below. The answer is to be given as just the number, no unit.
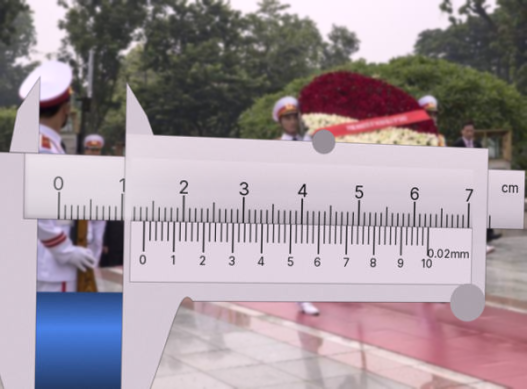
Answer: 13.6
